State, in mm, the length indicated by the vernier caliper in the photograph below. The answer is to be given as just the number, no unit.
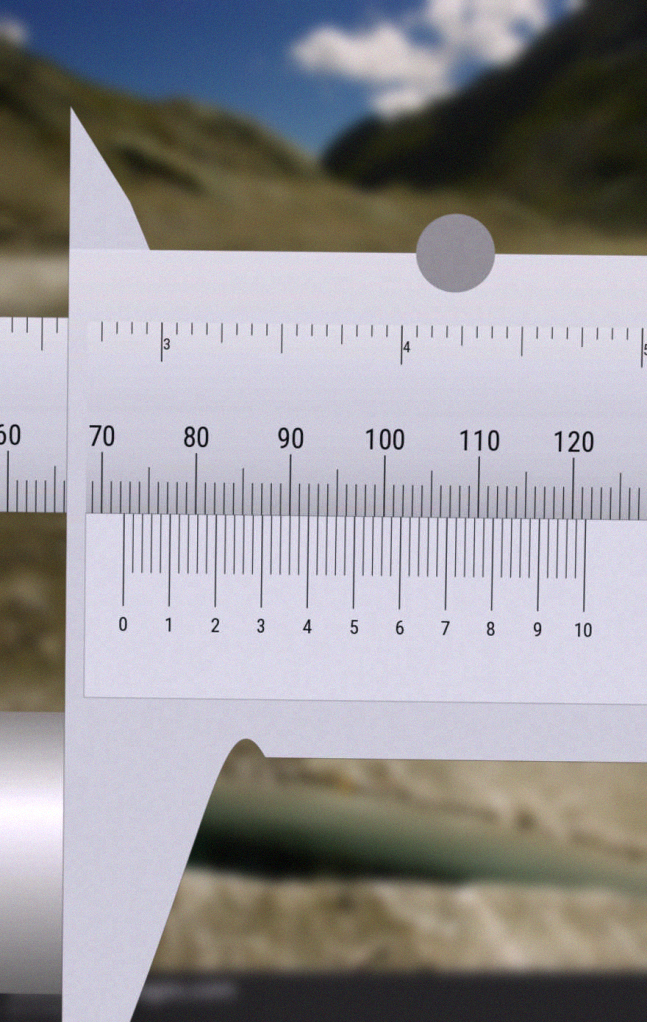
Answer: 72.4
